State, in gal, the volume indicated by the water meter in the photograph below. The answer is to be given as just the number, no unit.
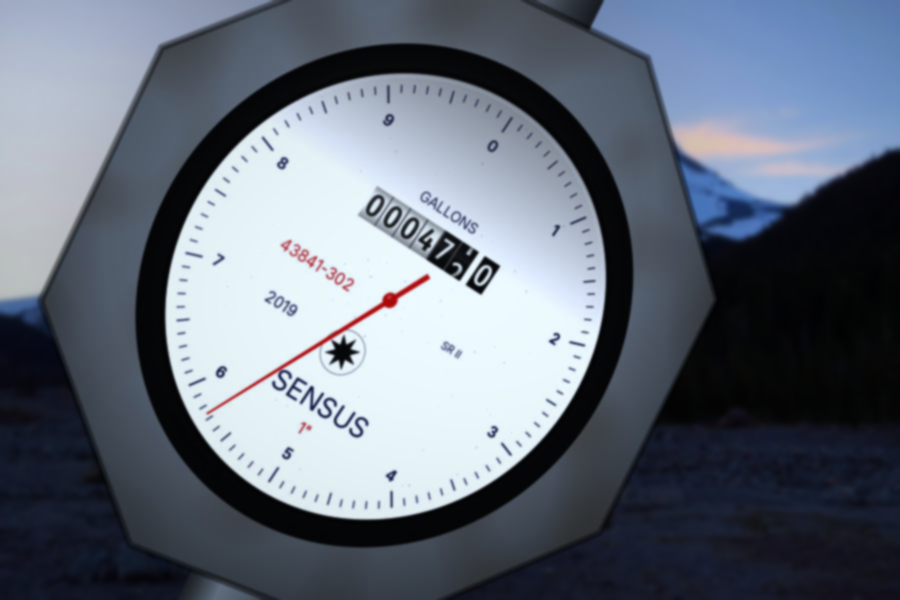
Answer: 4715.7
